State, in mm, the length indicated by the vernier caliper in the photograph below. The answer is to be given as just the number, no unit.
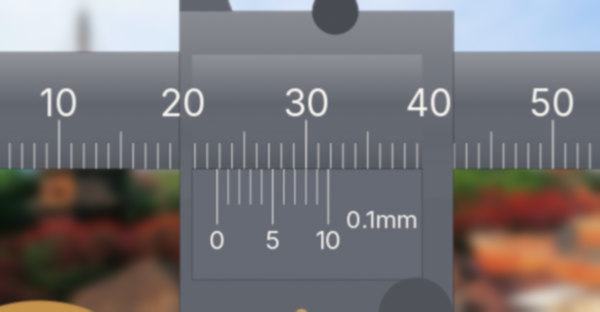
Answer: 22.8
